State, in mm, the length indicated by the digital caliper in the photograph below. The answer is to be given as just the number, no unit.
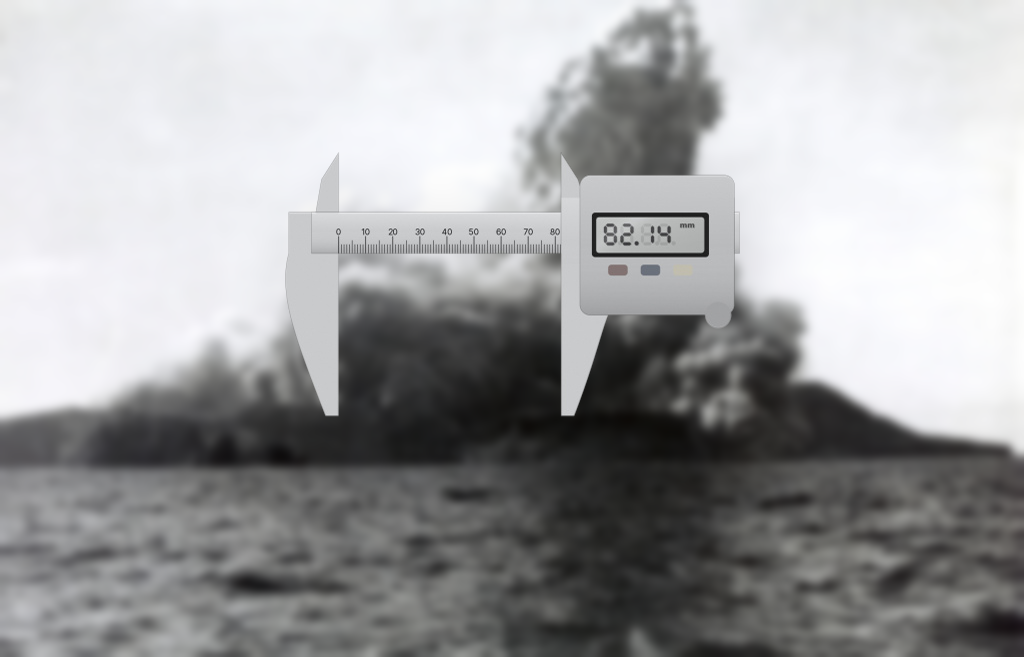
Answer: 82.14
